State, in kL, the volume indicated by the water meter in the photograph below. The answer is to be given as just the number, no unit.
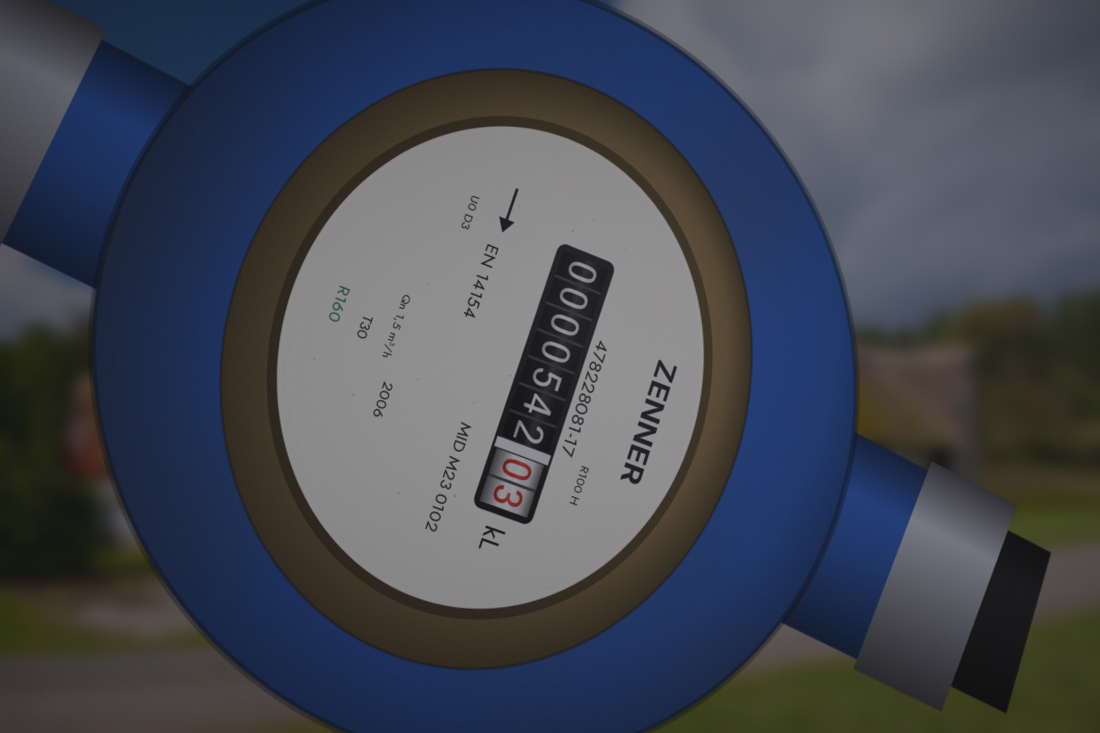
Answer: 542.03
